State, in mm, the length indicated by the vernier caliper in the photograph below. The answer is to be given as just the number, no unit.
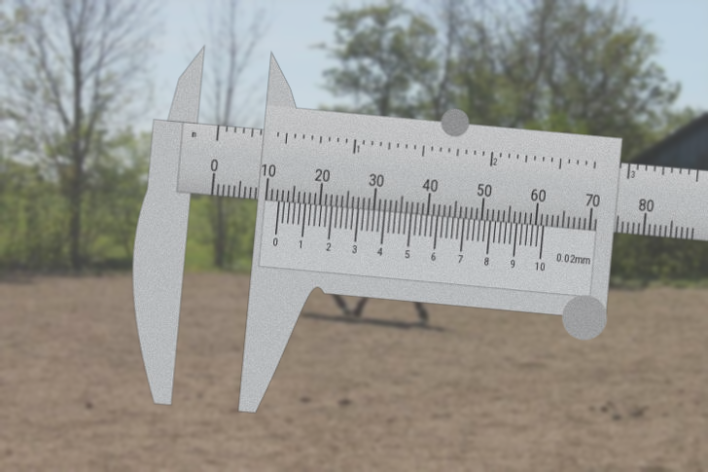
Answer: 12.4
